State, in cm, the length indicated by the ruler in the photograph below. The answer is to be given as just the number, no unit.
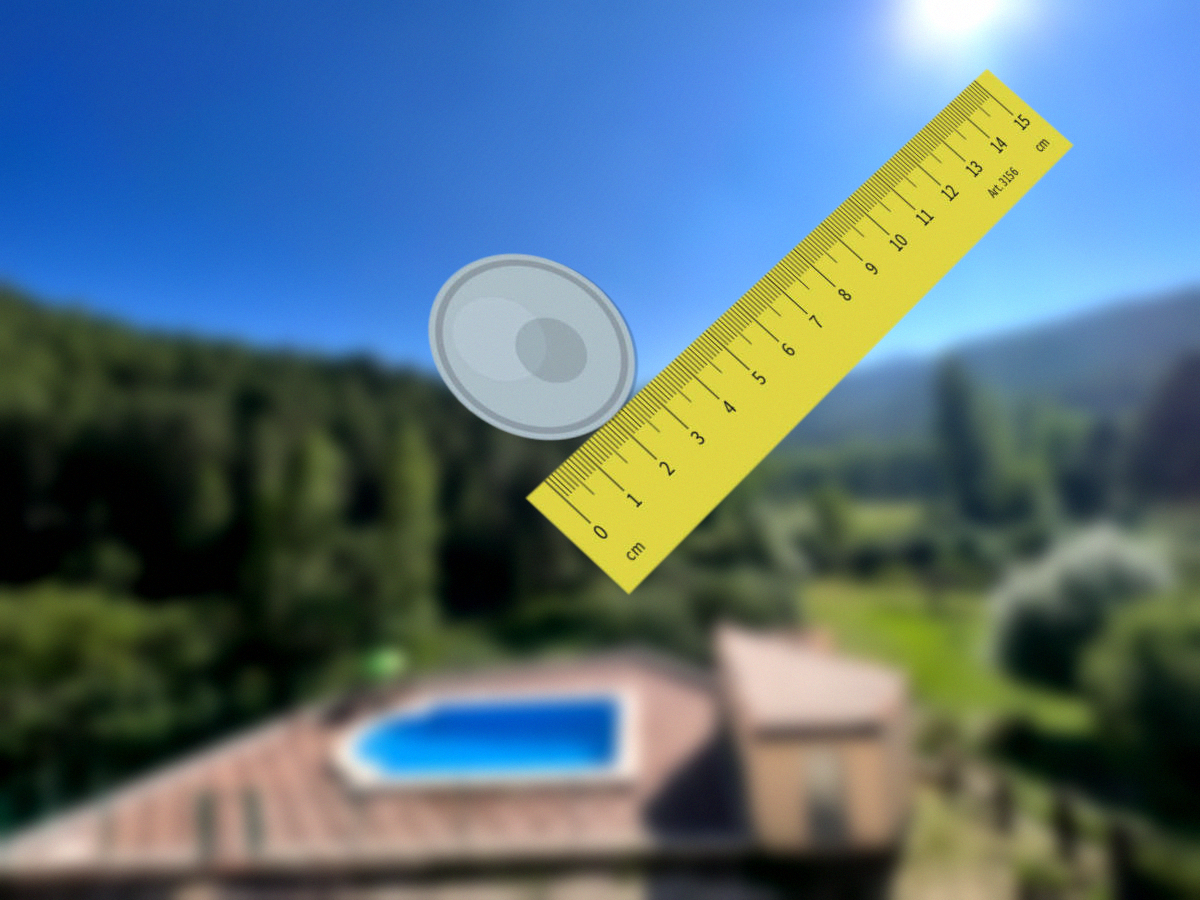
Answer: 4
